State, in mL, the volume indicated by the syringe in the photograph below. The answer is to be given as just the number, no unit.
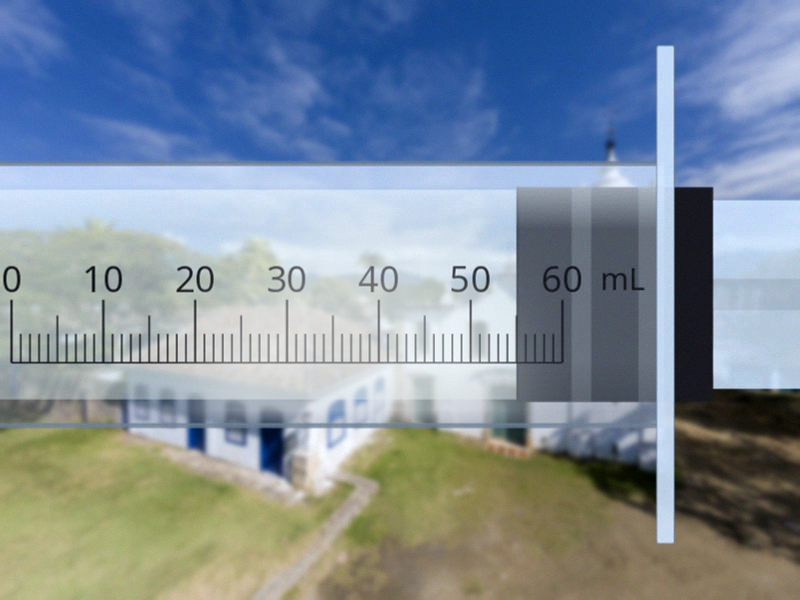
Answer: 55
